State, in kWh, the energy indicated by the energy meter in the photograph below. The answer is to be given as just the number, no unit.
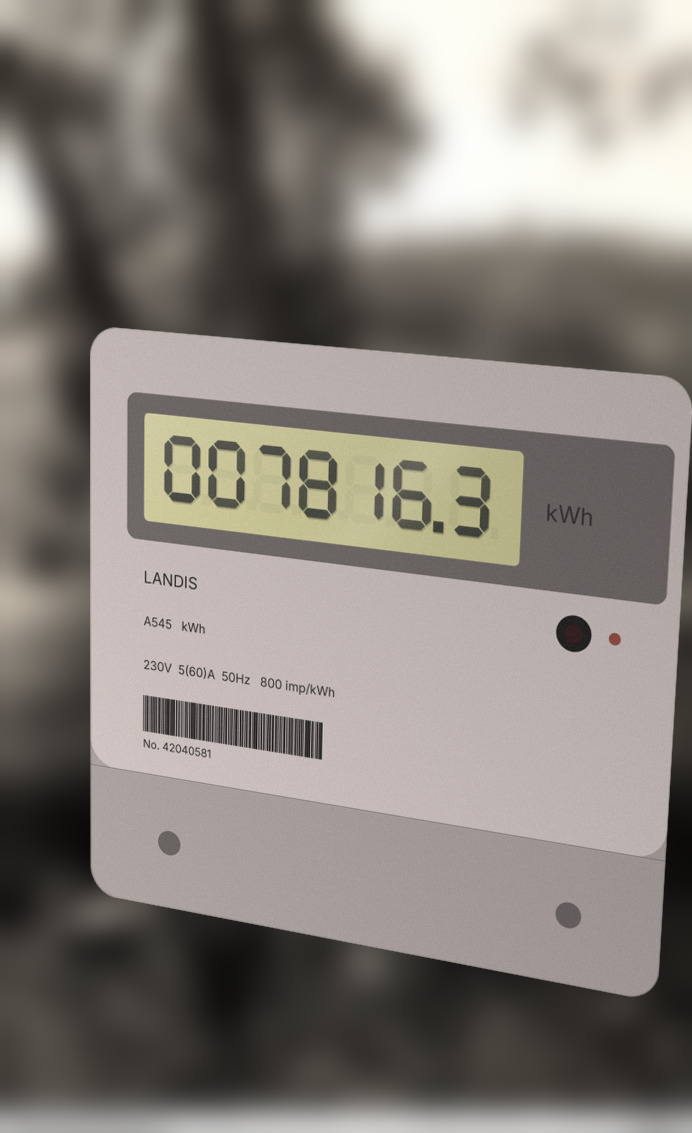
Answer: 7816.3
